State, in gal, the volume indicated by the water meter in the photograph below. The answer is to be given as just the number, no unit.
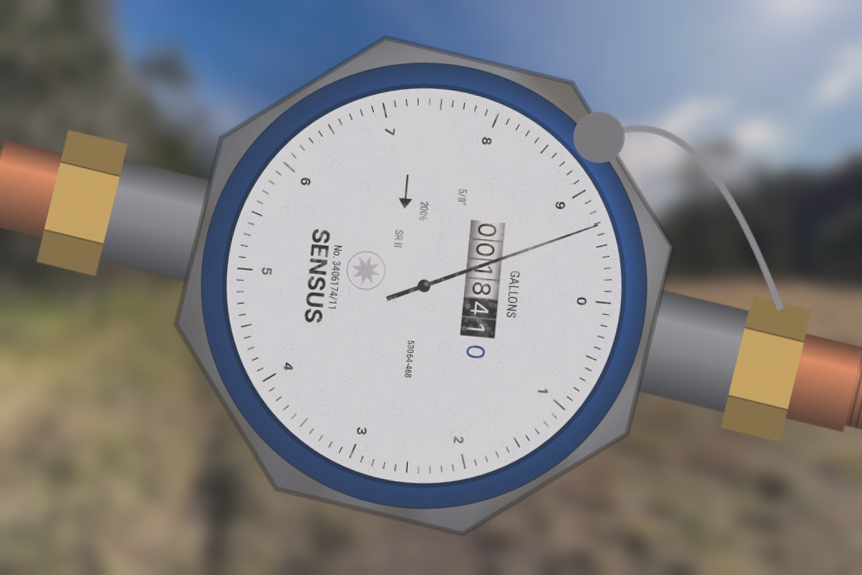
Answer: 18409.3
